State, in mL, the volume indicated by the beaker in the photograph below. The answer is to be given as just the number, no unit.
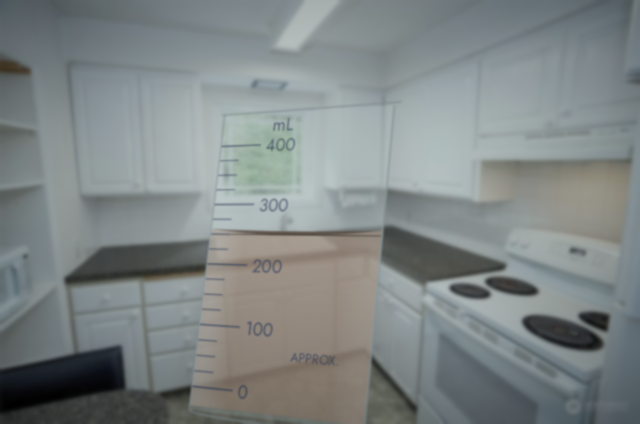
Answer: 250
